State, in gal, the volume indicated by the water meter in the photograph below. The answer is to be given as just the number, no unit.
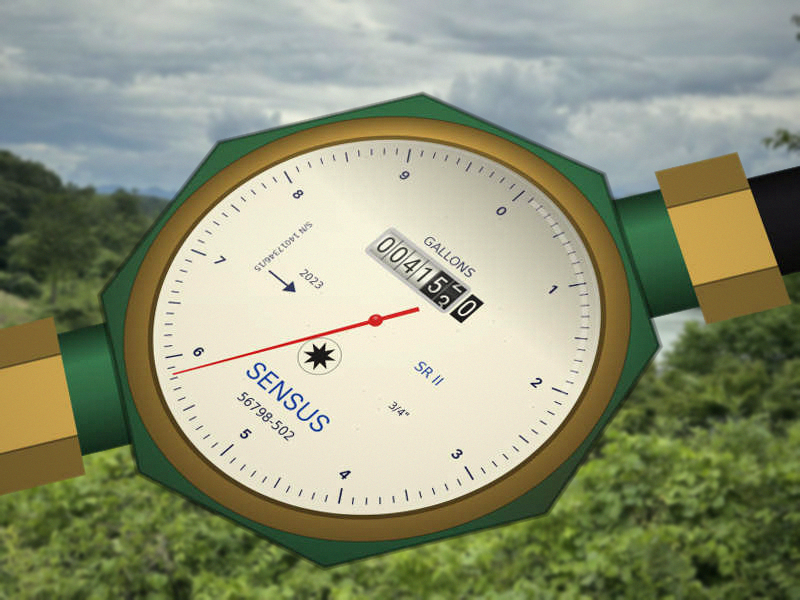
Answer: 41525.8
